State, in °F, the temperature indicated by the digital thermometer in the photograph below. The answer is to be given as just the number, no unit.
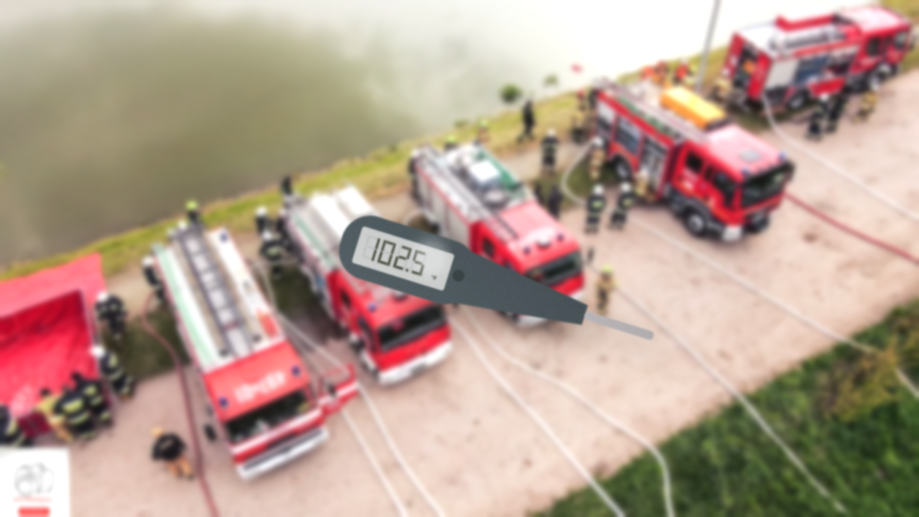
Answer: 102.5
